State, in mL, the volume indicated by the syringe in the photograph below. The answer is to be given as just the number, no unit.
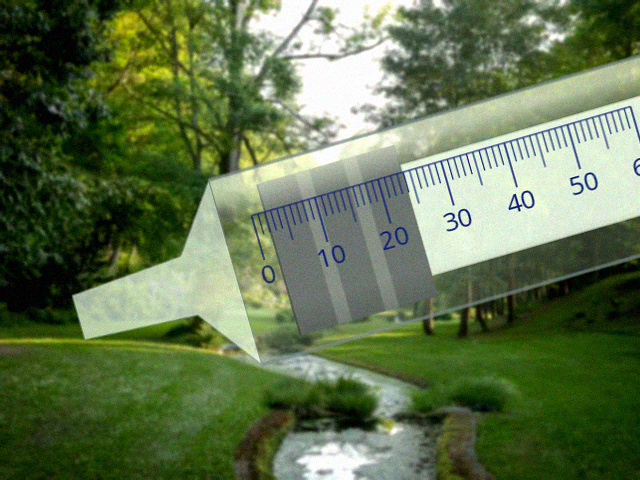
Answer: 2
